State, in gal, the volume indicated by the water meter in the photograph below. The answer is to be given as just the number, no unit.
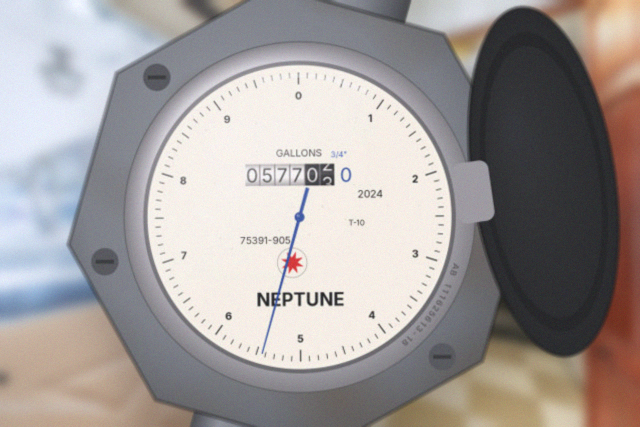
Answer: 577025.4
